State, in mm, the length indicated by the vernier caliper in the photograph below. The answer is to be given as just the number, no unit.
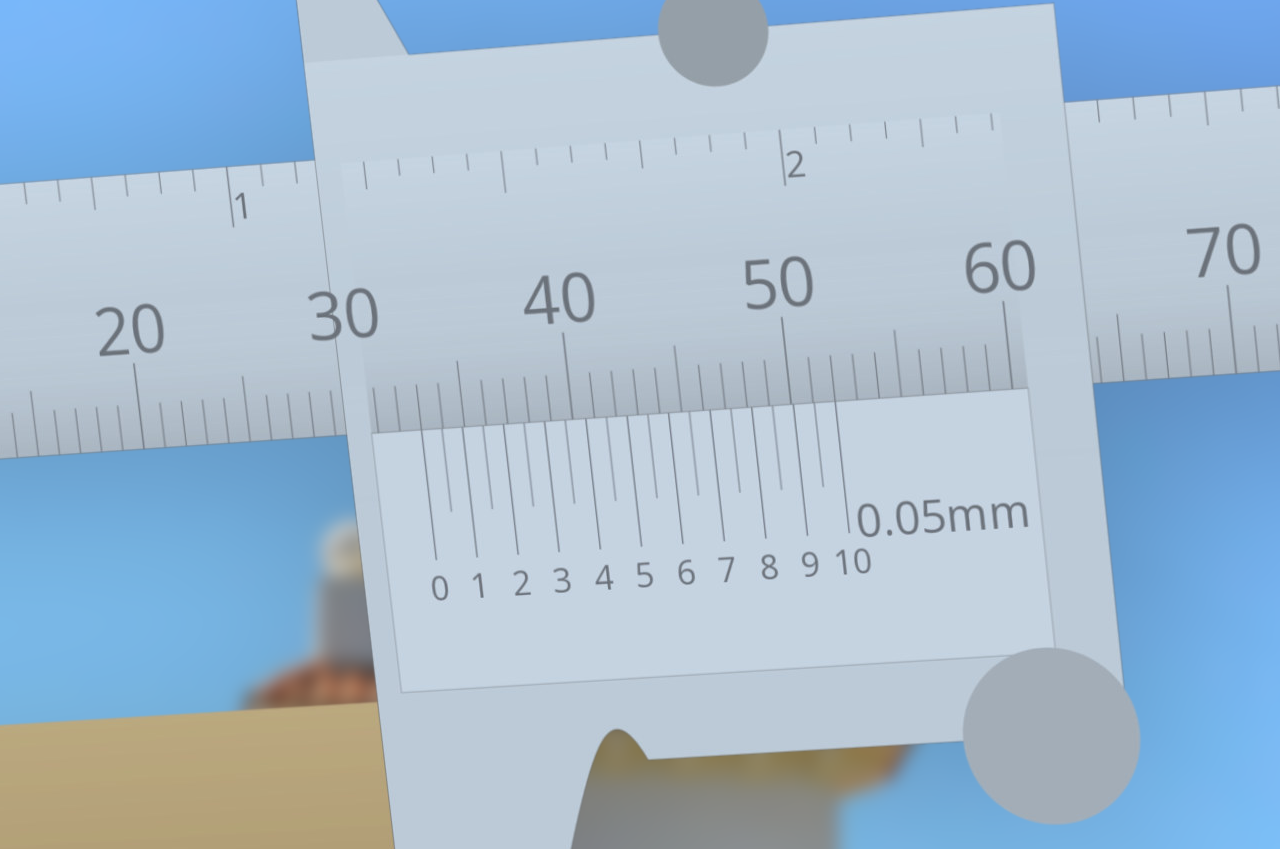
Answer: 33.0
